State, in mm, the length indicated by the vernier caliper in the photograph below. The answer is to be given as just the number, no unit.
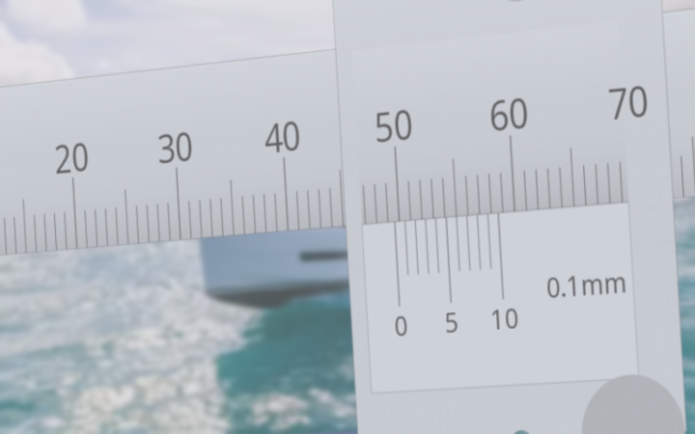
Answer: 49.6
